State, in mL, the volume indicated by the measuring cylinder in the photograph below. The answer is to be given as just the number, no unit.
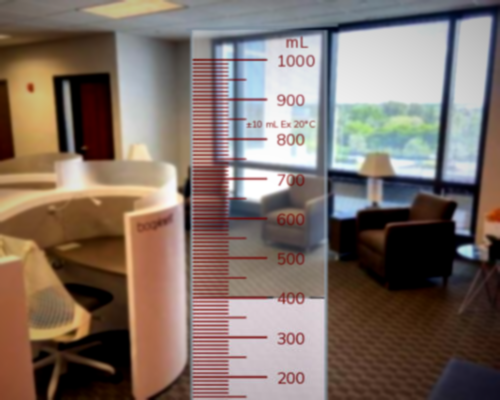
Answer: 400
